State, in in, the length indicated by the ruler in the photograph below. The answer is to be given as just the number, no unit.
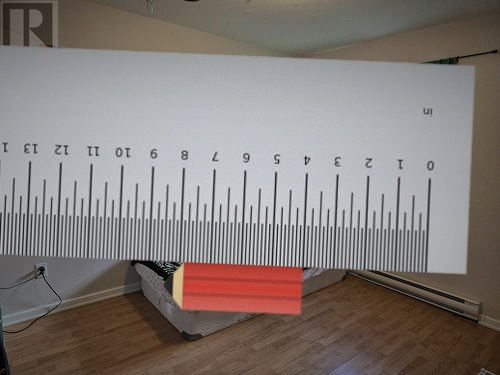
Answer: 4.5
